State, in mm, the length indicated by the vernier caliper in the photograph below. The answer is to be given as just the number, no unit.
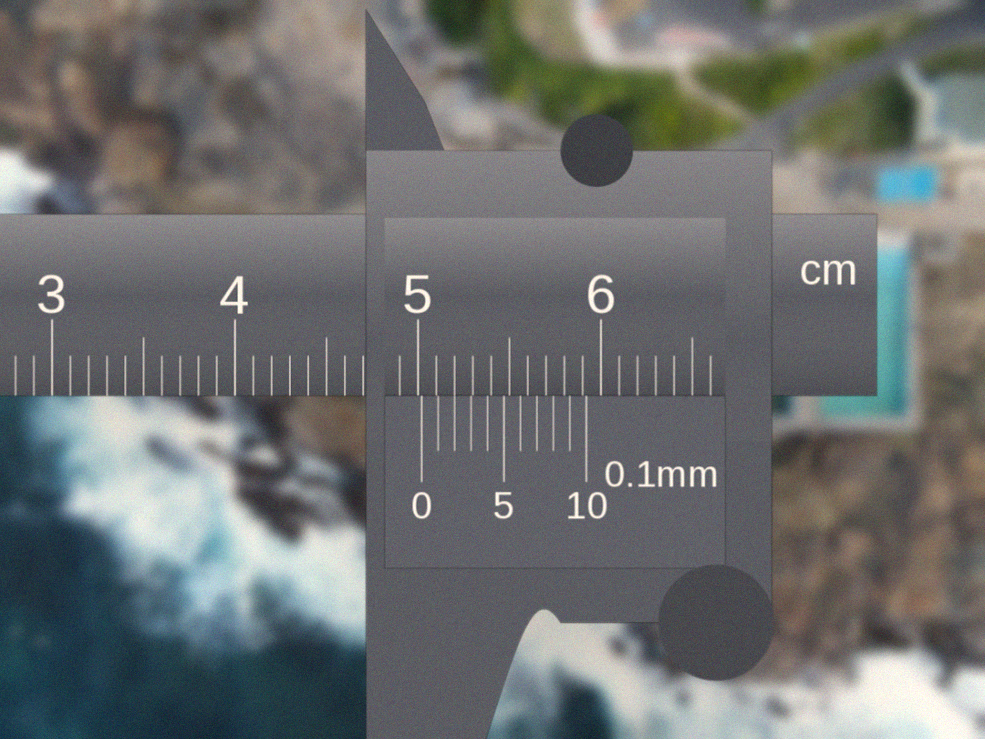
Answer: 50.2
